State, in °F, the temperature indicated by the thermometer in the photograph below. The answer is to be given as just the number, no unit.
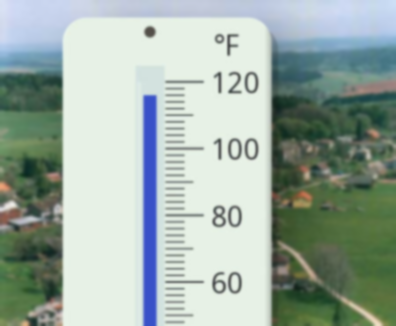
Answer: 116
